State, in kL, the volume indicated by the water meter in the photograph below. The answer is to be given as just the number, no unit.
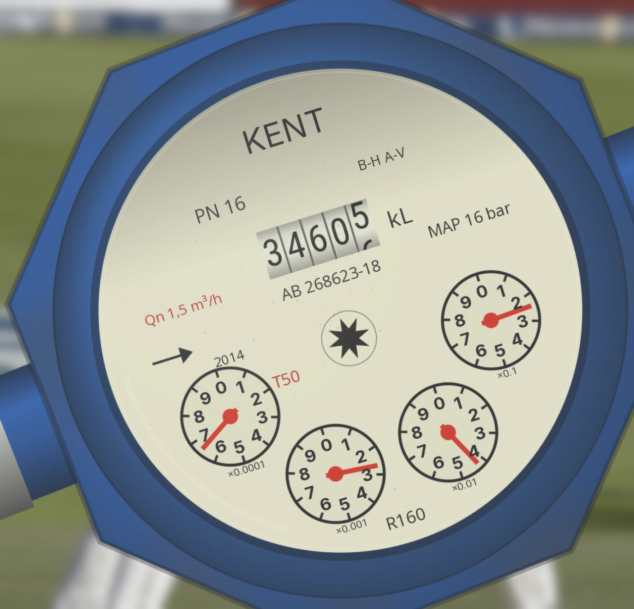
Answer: 34605.2426
